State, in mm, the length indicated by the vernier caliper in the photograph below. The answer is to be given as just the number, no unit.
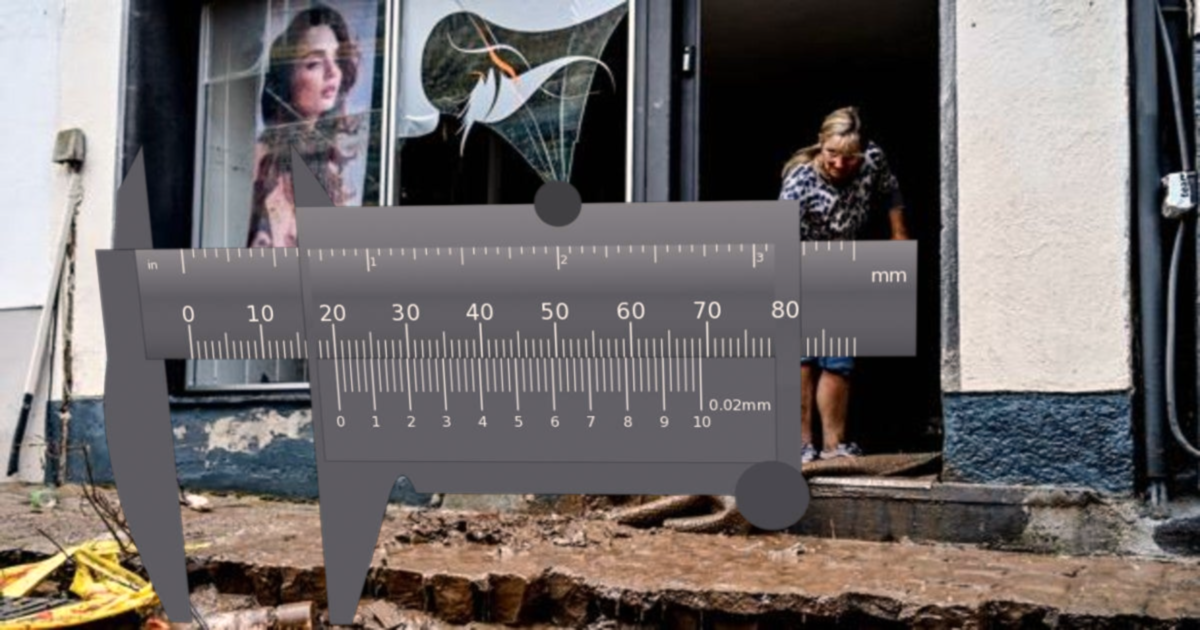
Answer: 20.0
